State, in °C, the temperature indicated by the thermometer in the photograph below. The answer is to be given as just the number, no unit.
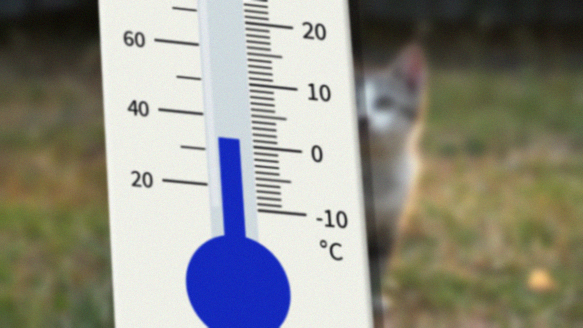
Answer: 1
